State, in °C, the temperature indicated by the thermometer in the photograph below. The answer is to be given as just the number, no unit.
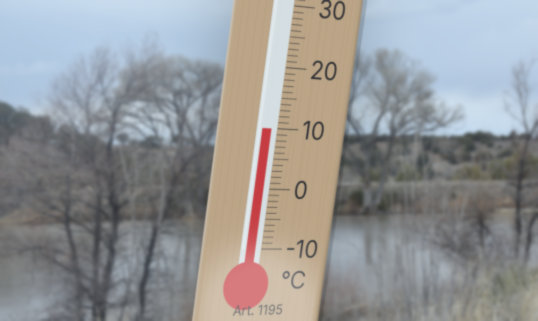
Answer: 10
